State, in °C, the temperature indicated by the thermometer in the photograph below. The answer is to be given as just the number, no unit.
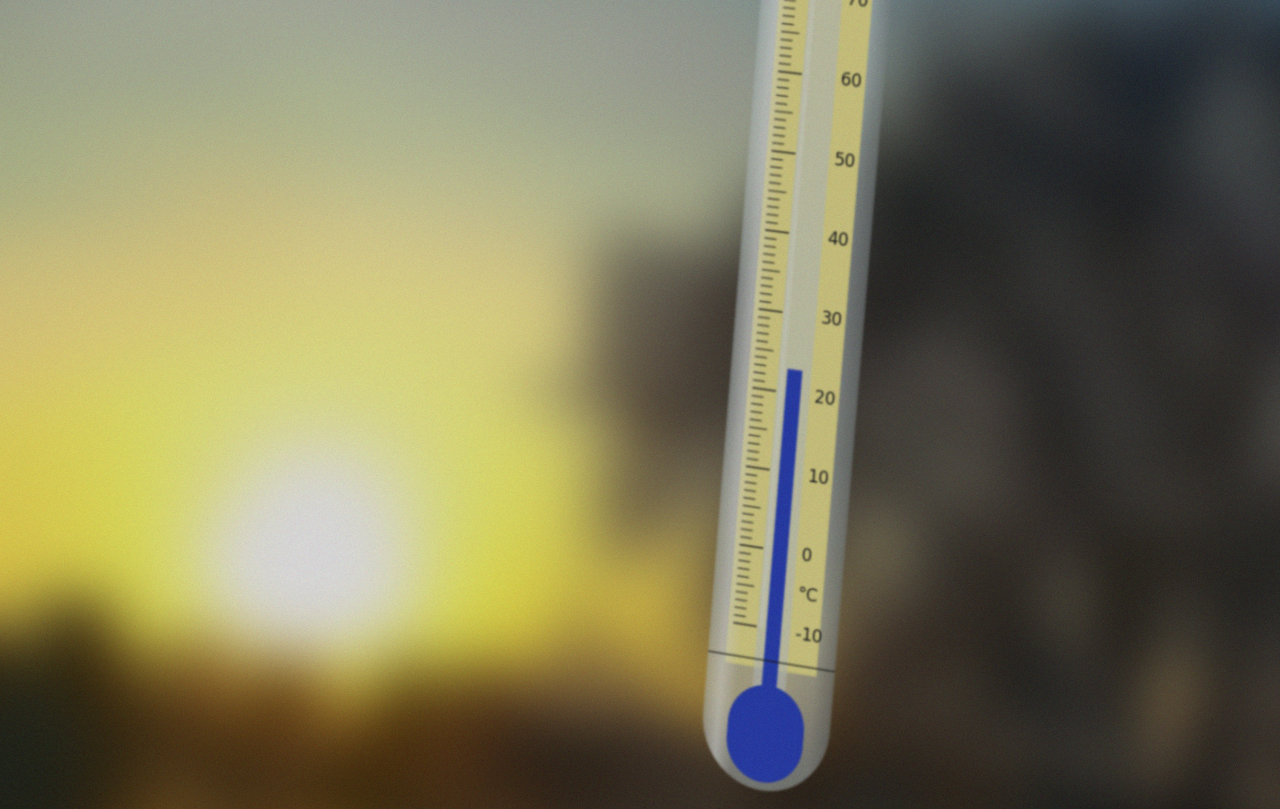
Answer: 23
